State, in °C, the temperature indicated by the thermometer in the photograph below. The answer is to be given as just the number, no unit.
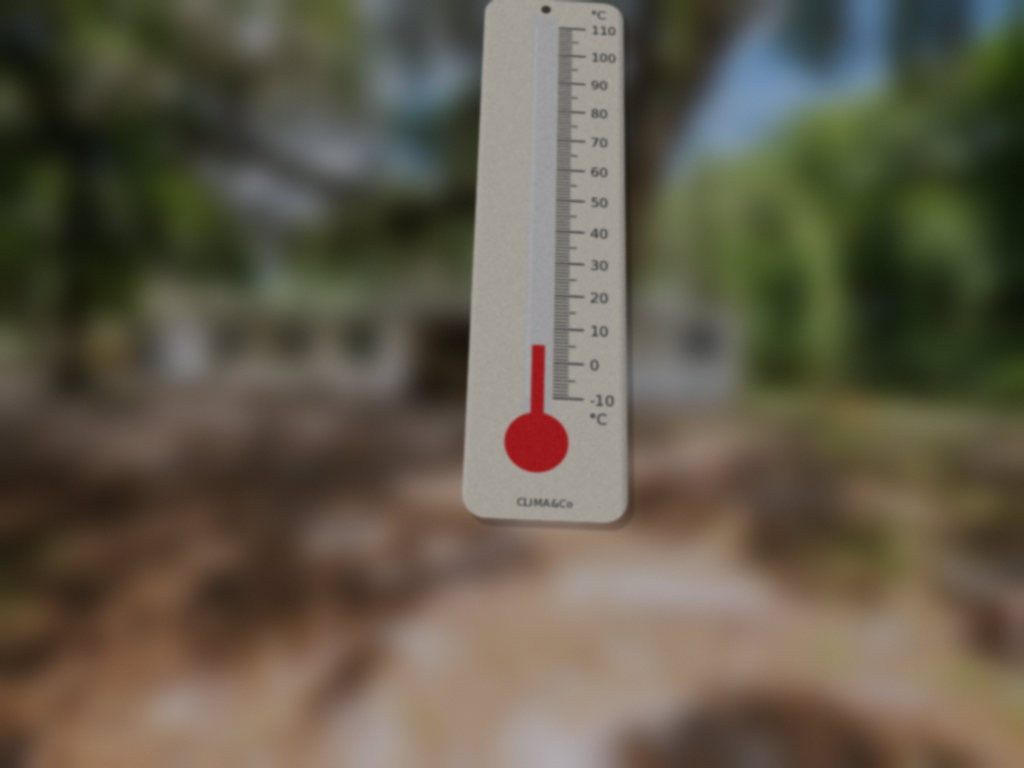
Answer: 5
